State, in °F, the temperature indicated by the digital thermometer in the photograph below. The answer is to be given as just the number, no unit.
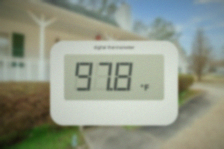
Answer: 97.8
